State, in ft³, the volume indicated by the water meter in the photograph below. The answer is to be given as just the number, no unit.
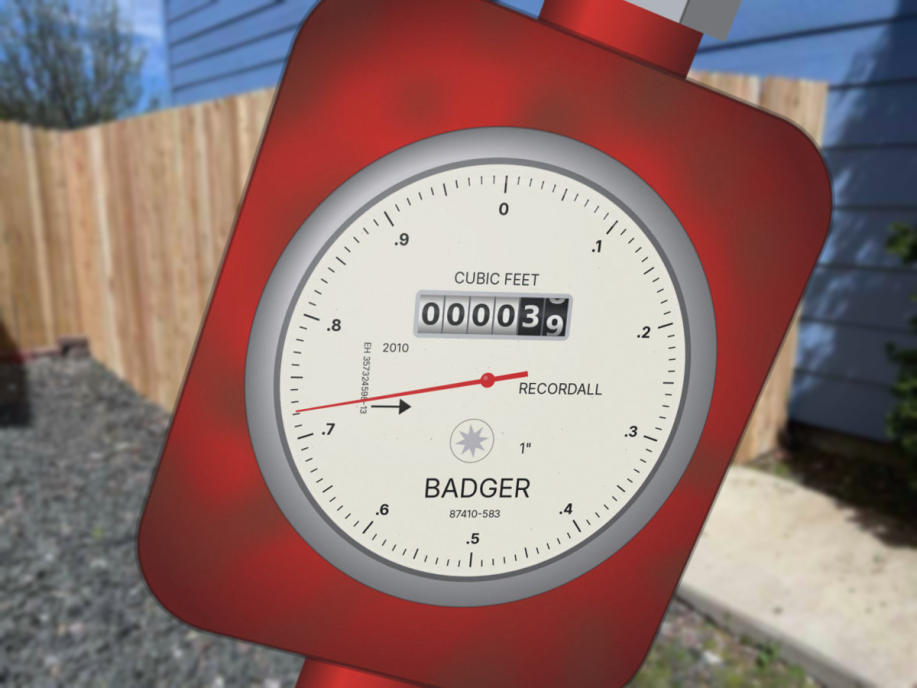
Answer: 38.72
